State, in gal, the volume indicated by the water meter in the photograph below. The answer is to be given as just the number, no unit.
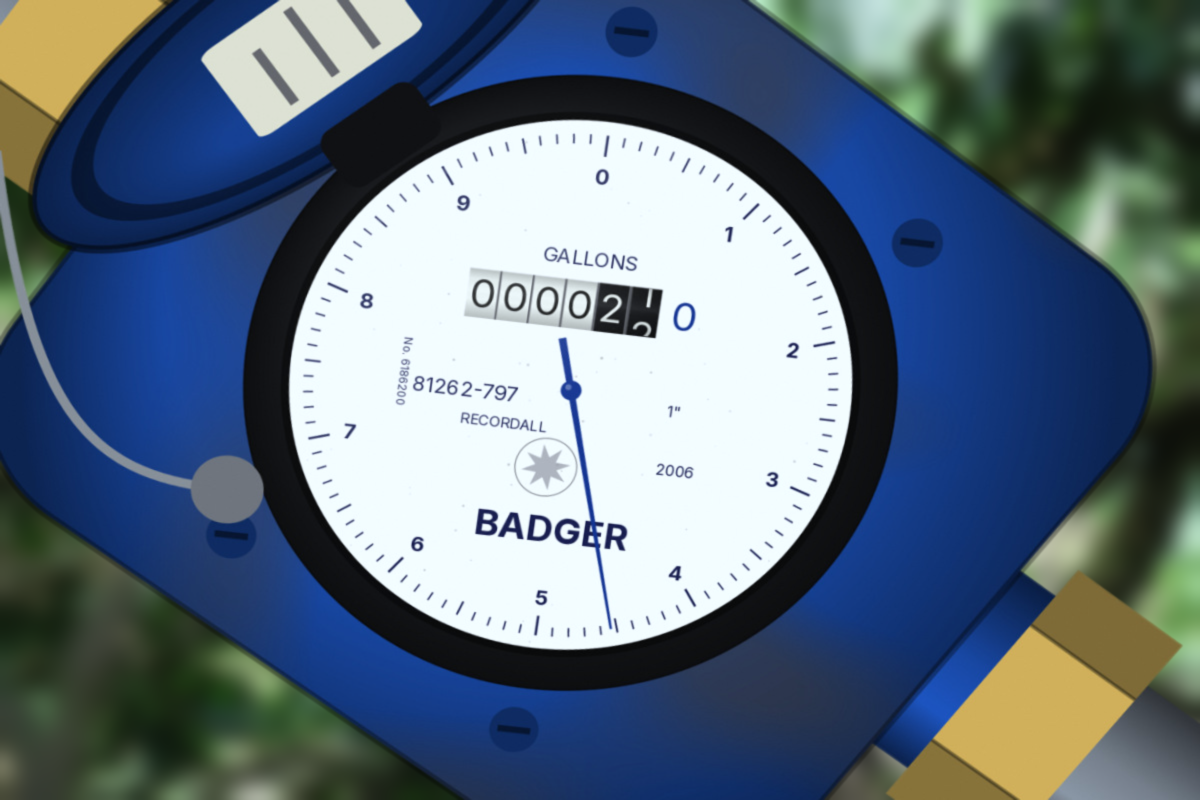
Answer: 214.5
